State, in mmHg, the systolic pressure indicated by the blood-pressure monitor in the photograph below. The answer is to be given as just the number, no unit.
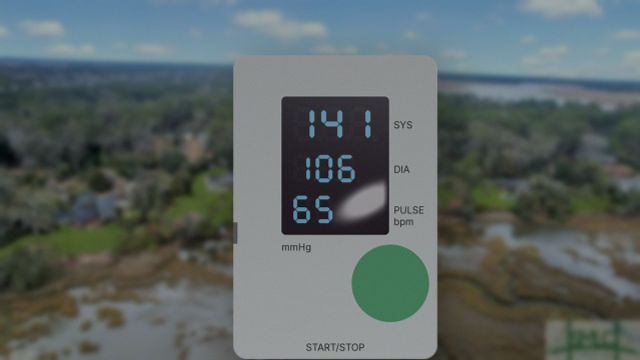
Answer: 141
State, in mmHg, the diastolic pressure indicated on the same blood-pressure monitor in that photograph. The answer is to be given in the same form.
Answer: 106
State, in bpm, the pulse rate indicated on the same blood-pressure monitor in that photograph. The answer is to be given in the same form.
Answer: 65
